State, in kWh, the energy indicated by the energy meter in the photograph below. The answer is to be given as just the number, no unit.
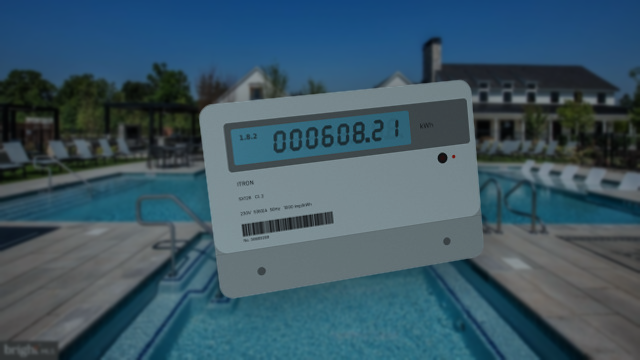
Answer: 608.21
